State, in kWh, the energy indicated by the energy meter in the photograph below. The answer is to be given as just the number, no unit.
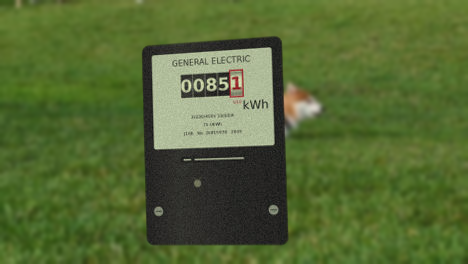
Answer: 85.1
